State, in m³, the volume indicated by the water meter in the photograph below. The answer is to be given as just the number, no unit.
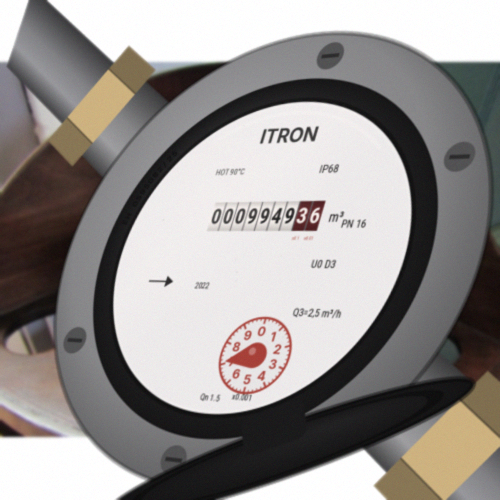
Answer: 9949.367
